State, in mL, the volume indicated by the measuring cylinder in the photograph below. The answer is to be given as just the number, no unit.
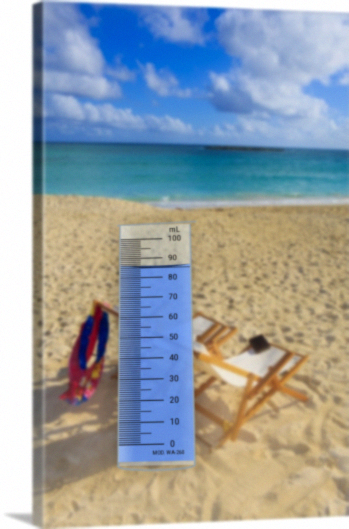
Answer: 85
